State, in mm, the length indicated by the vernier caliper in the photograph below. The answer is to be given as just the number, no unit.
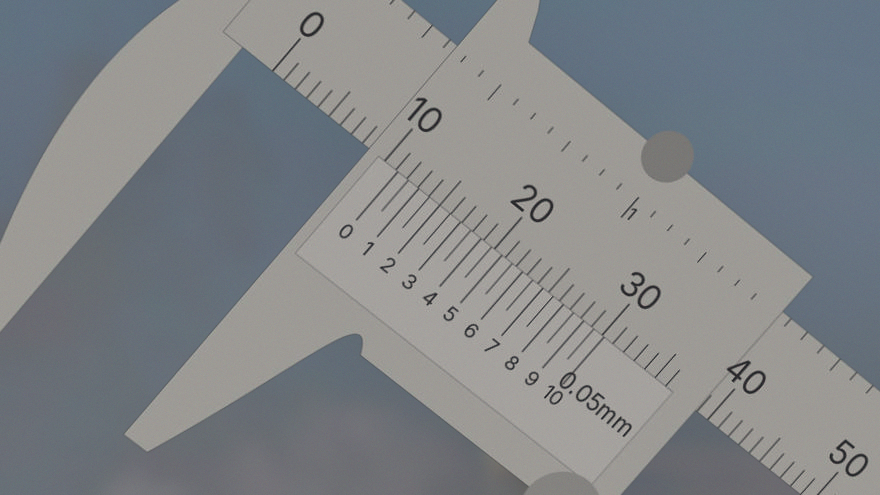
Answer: 11.2
